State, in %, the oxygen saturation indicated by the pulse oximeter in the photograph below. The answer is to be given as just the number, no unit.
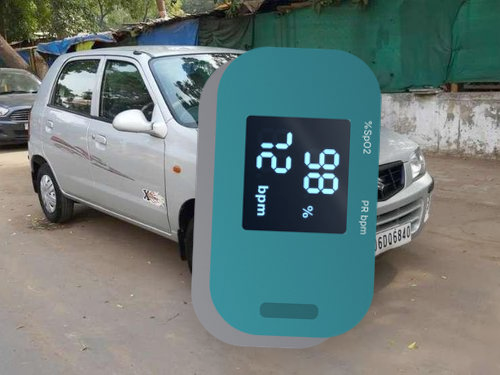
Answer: 98
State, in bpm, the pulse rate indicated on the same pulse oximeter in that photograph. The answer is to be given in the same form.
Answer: 72
